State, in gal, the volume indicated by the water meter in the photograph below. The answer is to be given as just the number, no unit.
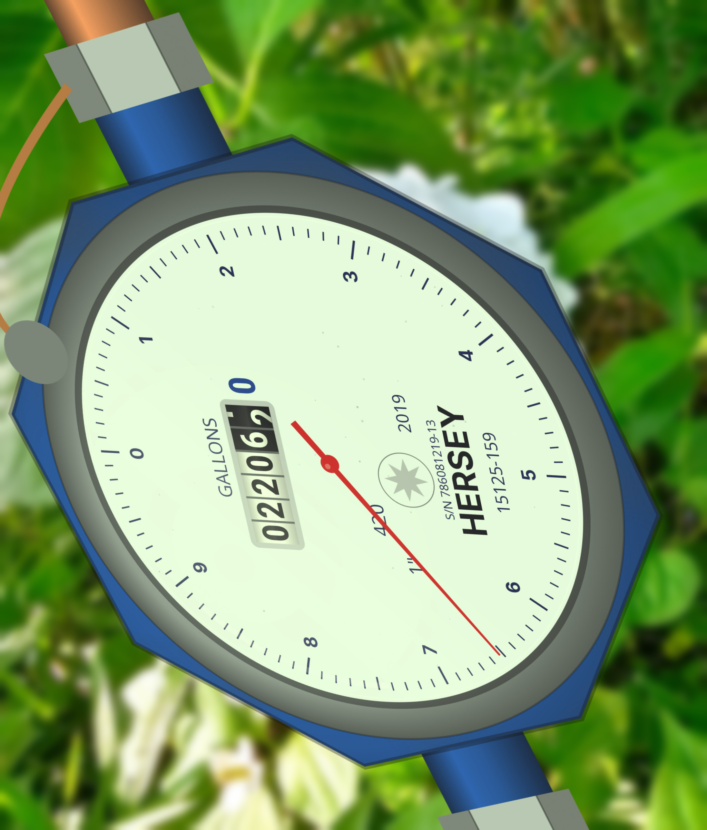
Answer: 220616.5
